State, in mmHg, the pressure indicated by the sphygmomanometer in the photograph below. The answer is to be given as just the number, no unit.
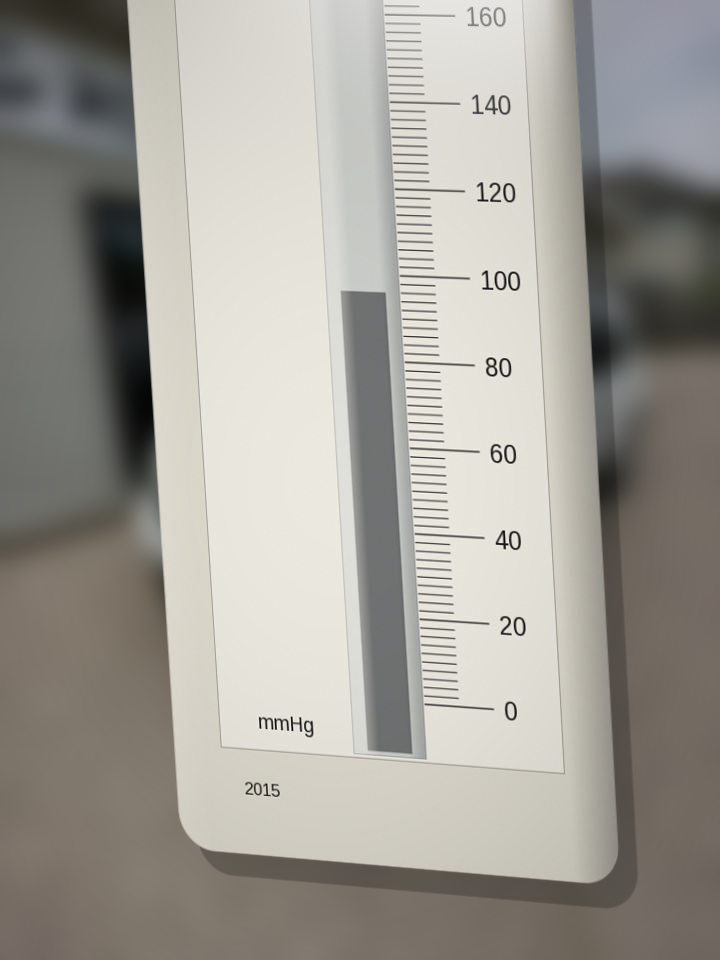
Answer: 96
